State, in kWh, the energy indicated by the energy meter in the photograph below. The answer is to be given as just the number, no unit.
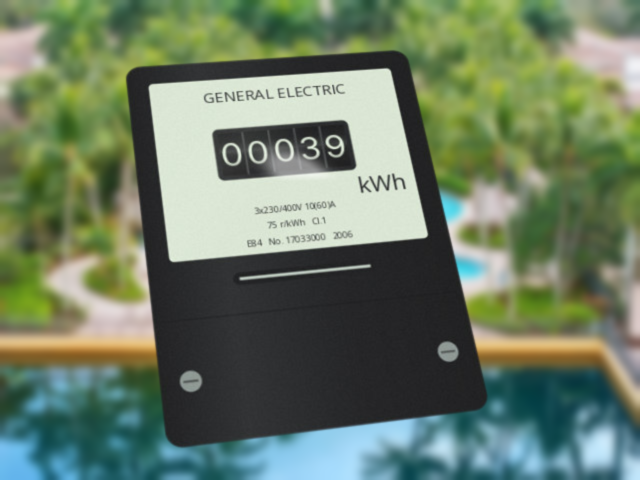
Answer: 39
